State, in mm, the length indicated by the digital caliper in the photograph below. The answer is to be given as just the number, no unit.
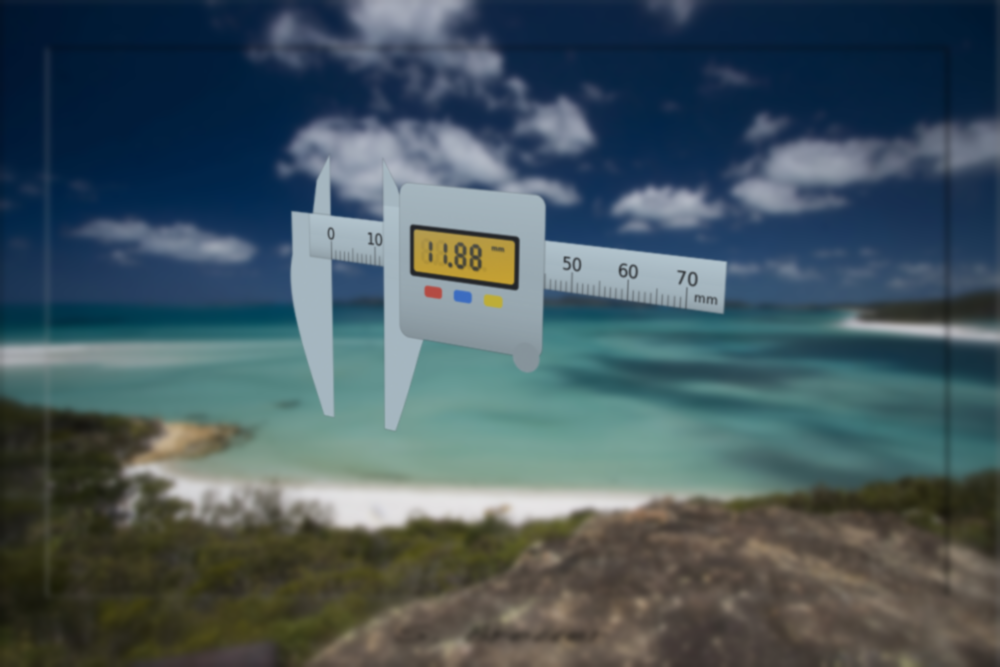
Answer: 11.88
